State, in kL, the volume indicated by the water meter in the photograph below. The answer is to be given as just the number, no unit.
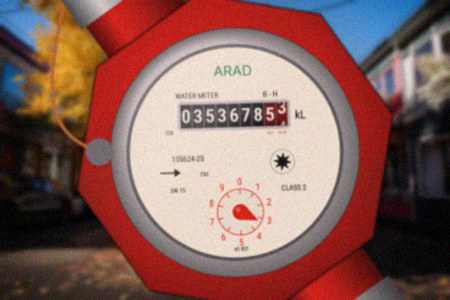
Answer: 353678.533
